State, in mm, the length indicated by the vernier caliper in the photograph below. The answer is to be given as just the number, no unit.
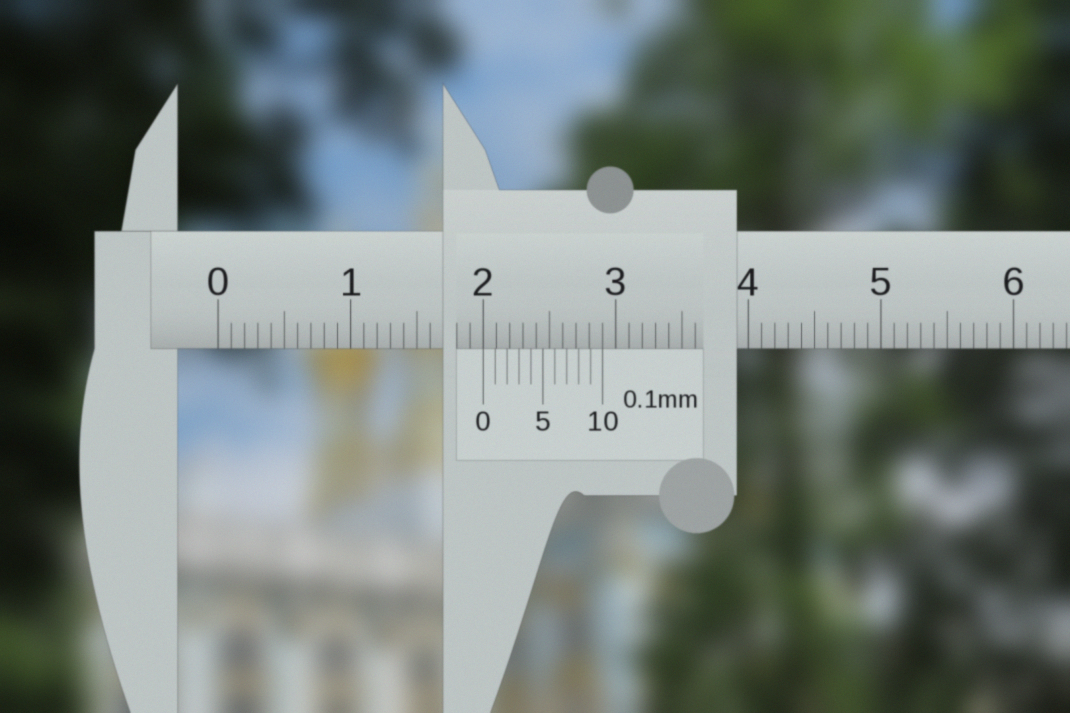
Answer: 20.0
